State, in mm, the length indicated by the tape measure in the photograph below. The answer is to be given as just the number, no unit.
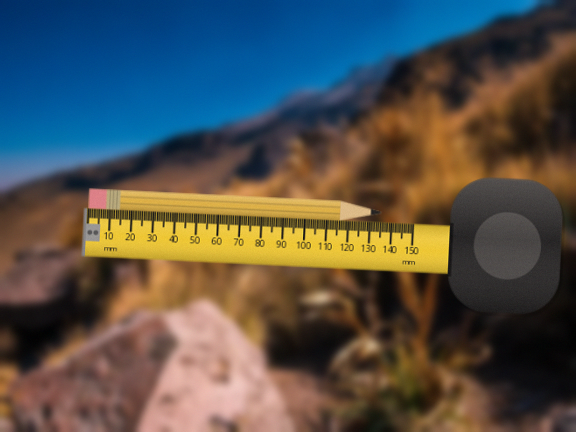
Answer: 135
